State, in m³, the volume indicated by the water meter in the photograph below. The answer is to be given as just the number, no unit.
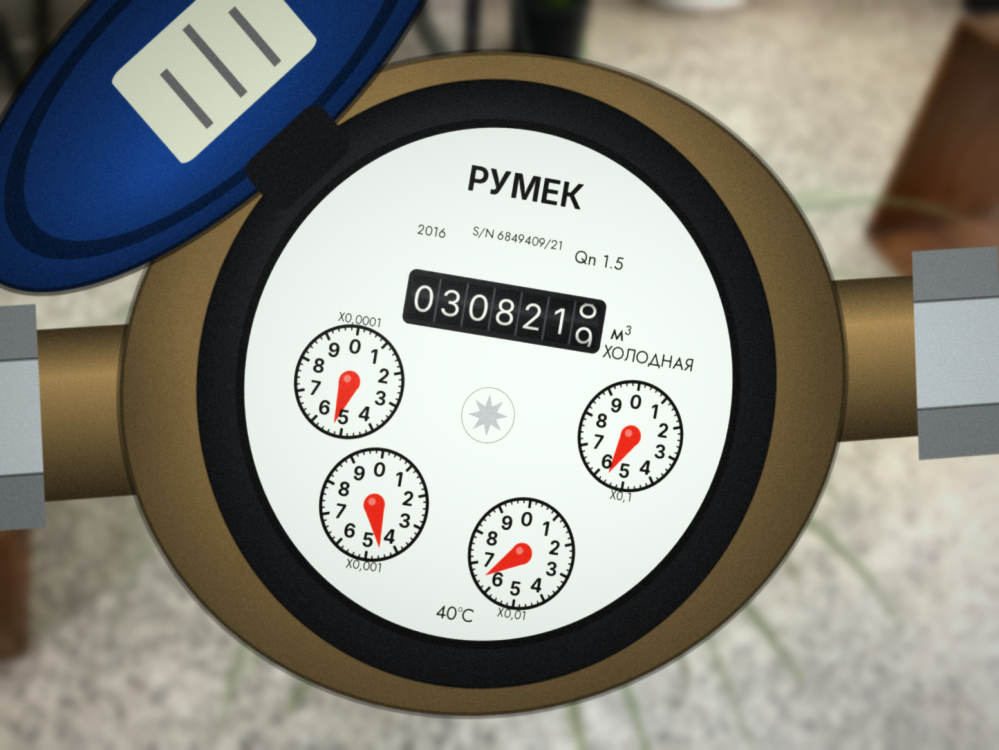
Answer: 308218.5645
